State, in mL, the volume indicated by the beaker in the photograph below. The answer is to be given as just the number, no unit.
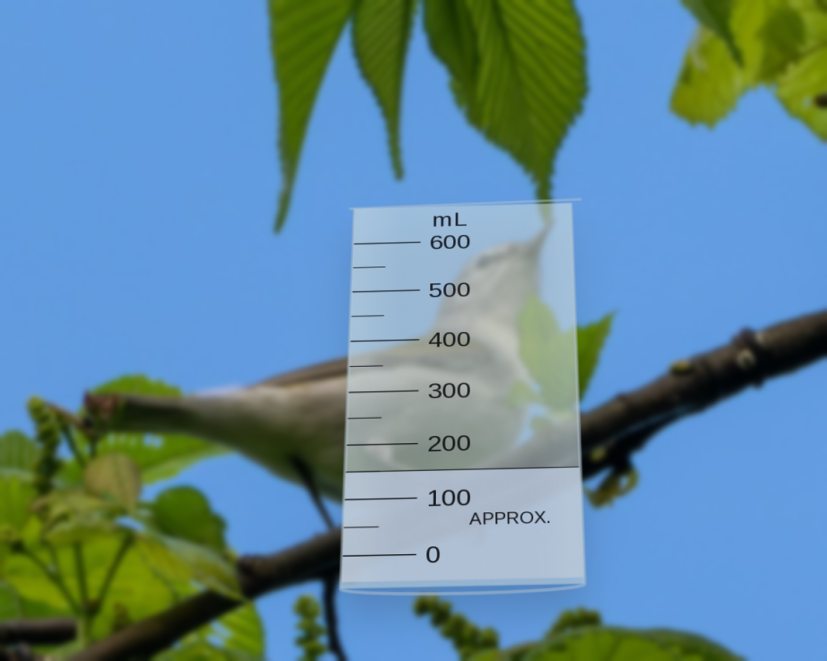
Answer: 150
